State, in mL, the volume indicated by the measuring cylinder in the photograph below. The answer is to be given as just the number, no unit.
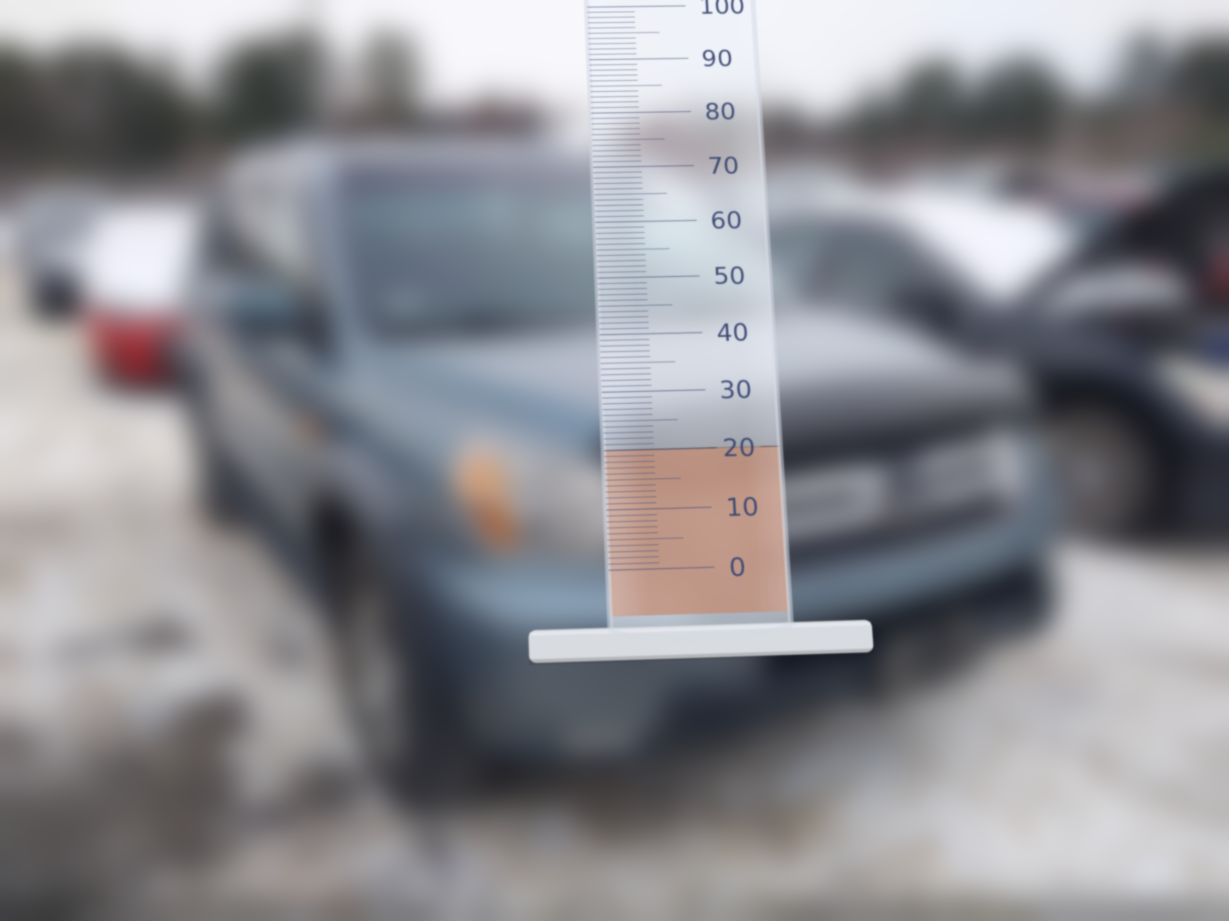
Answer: 20
